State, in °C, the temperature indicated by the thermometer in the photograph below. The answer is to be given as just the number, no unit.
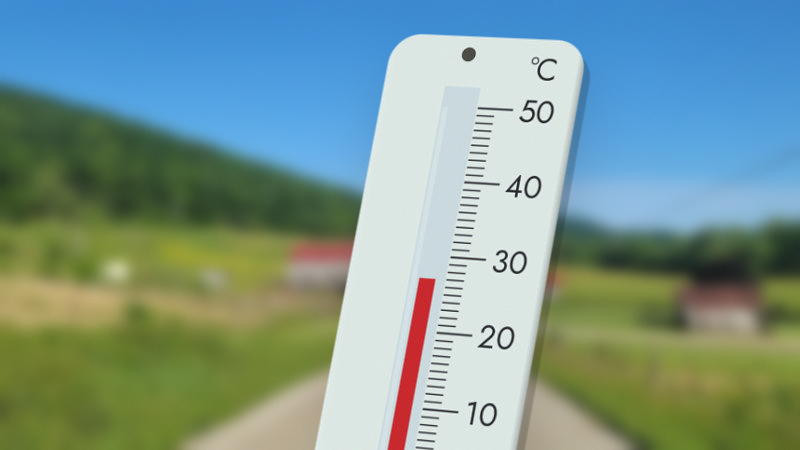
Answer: 27
